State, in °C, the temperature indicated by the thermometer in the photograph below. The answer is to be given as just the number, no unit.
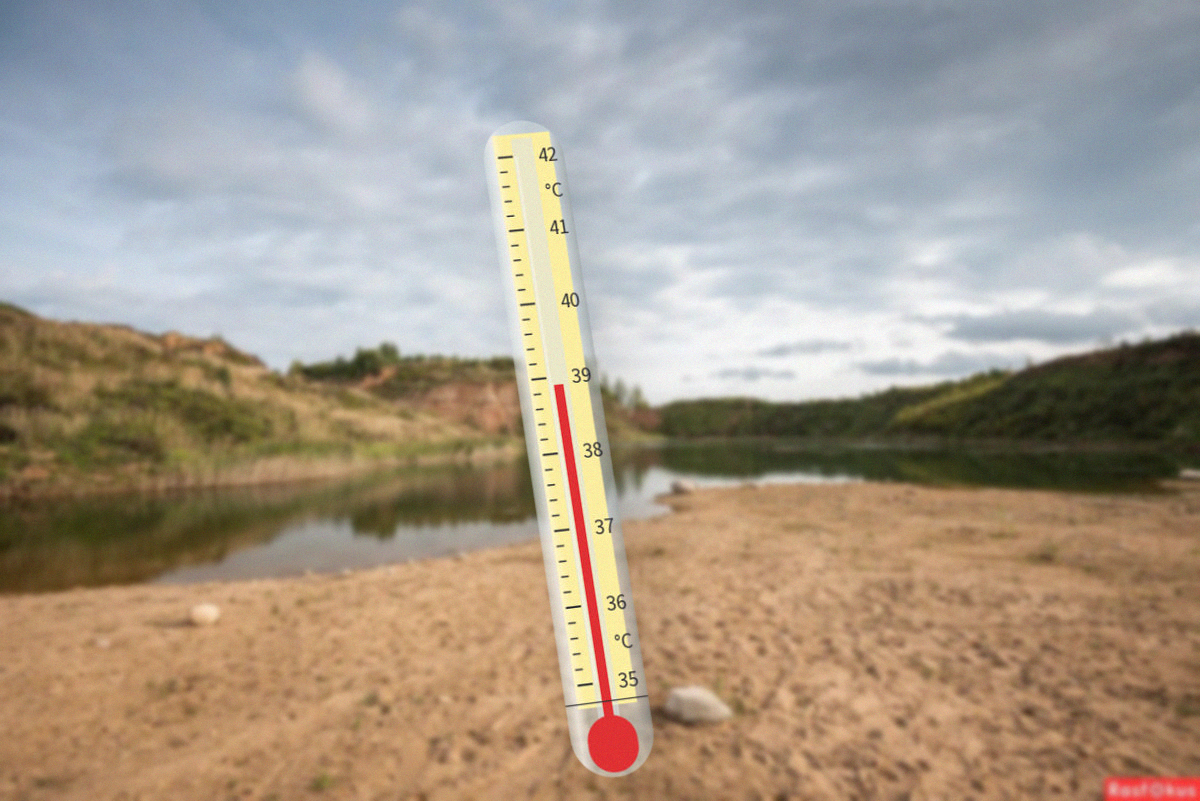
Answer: 38.9
